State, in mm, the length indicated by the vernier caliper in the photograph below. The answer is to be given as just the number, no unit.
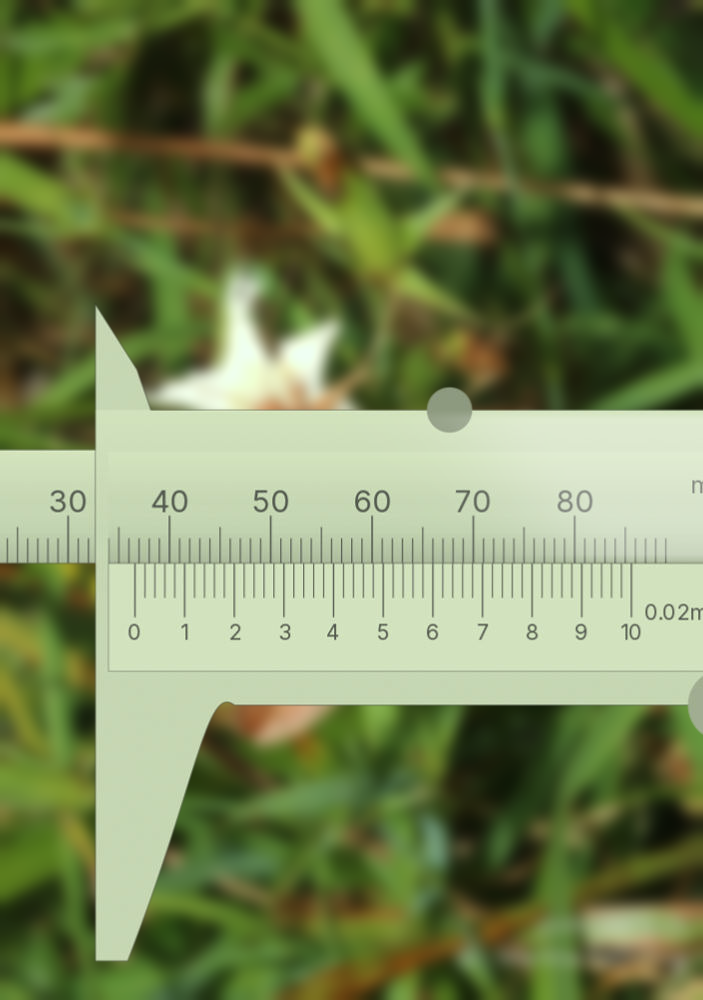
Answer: 36.6
